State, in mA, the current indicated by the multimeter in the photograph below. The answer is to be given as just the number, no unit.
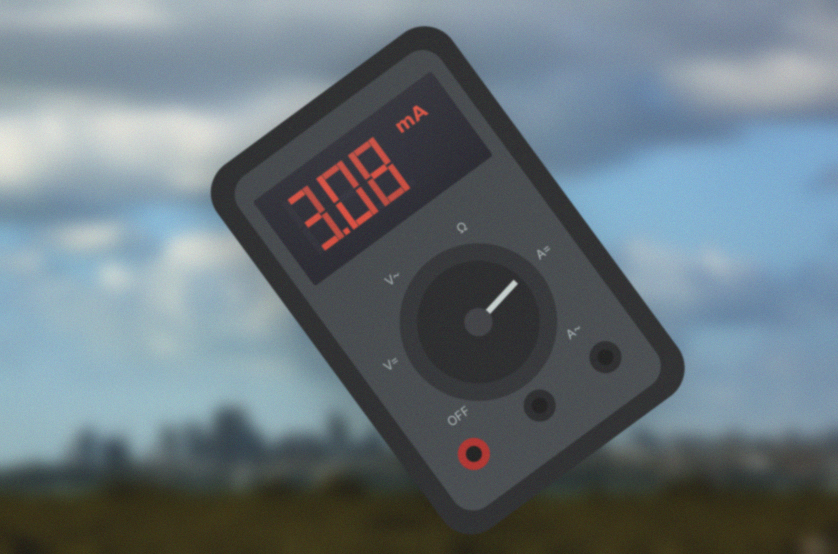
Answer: 3.08
